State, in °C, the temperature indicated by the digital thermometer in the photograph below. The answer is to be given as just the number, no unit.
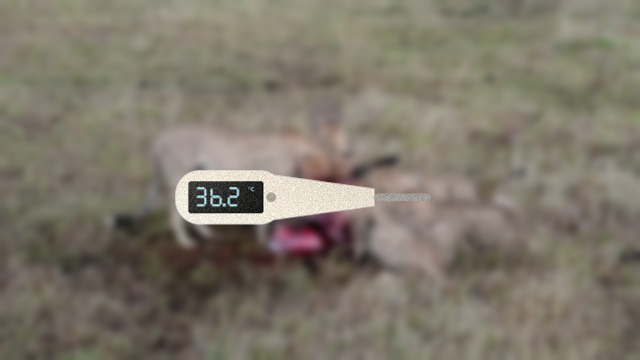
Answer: 36.2
